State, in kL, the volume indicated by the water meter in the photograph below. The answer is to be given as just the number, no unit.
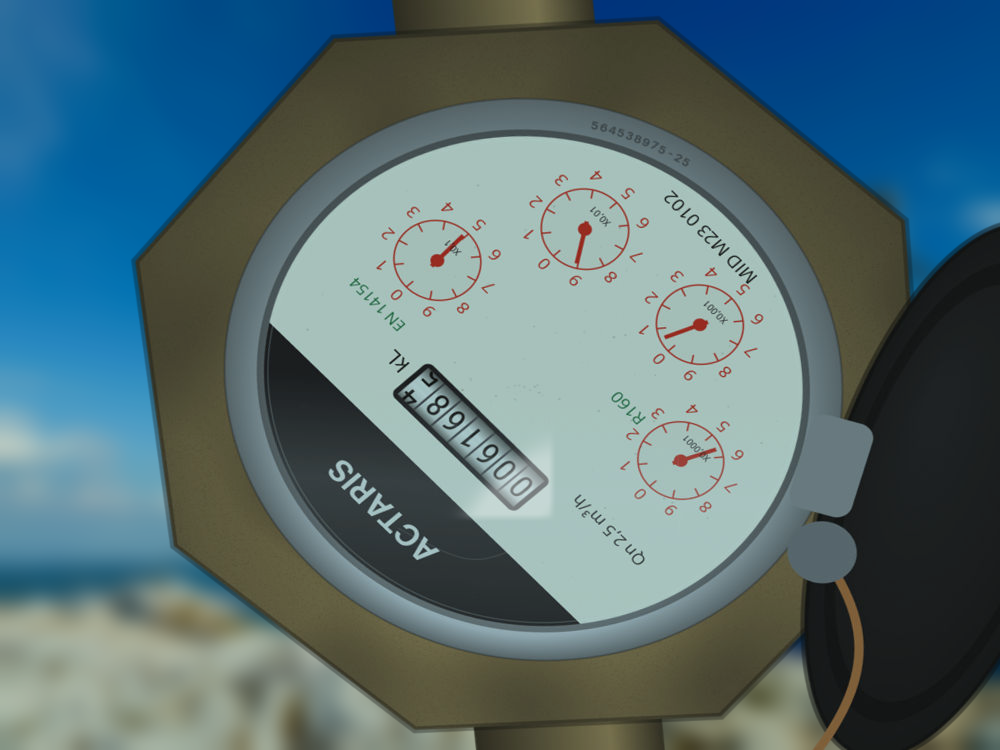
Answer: 61684.4905
